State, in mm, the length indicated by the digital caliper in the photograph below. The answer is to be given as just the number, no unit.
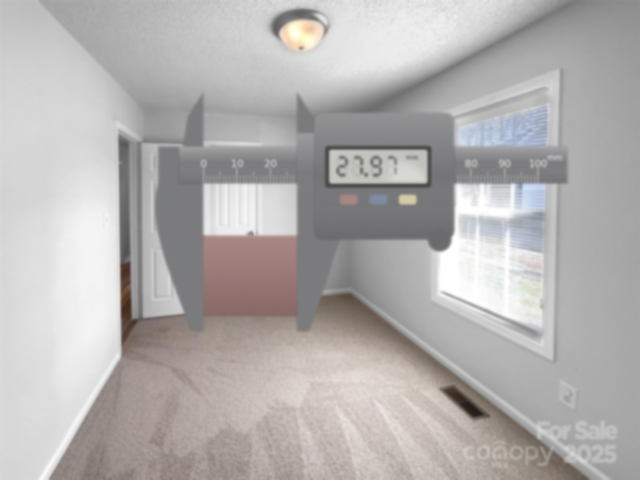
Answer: 27.97
